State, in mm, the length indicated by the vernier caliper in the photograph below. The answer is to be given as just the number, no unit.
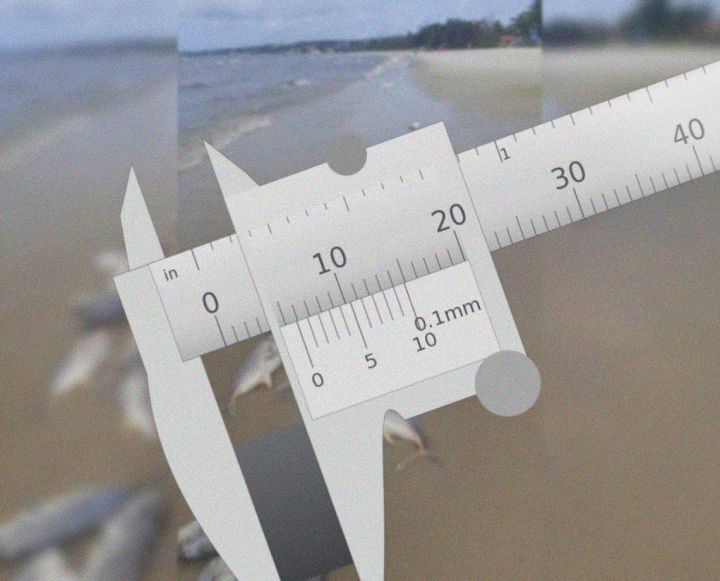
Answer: 5.9
